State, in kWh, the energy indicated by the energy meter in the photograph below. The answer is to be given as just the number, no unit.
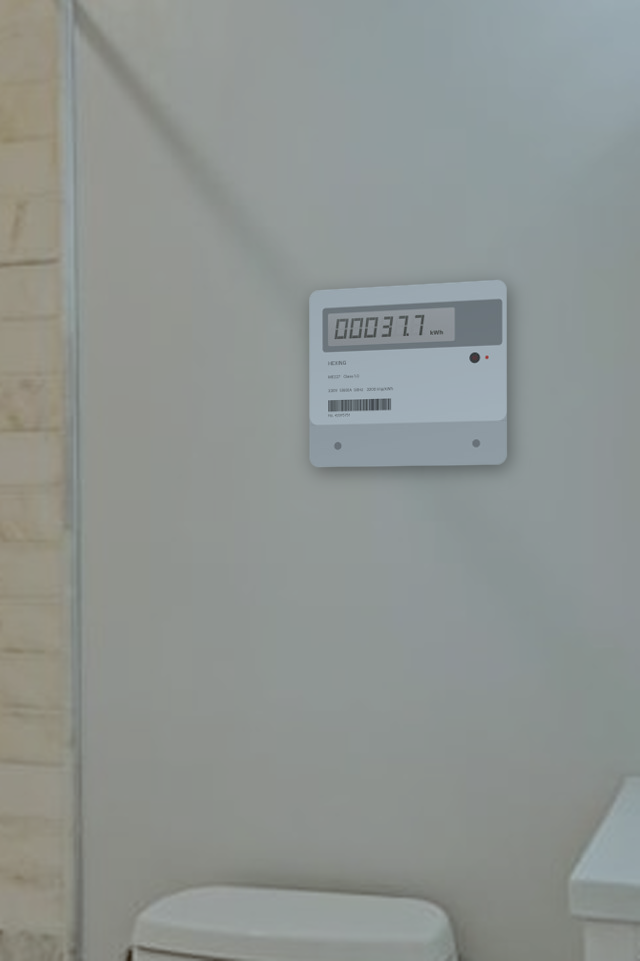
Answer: 37.7
